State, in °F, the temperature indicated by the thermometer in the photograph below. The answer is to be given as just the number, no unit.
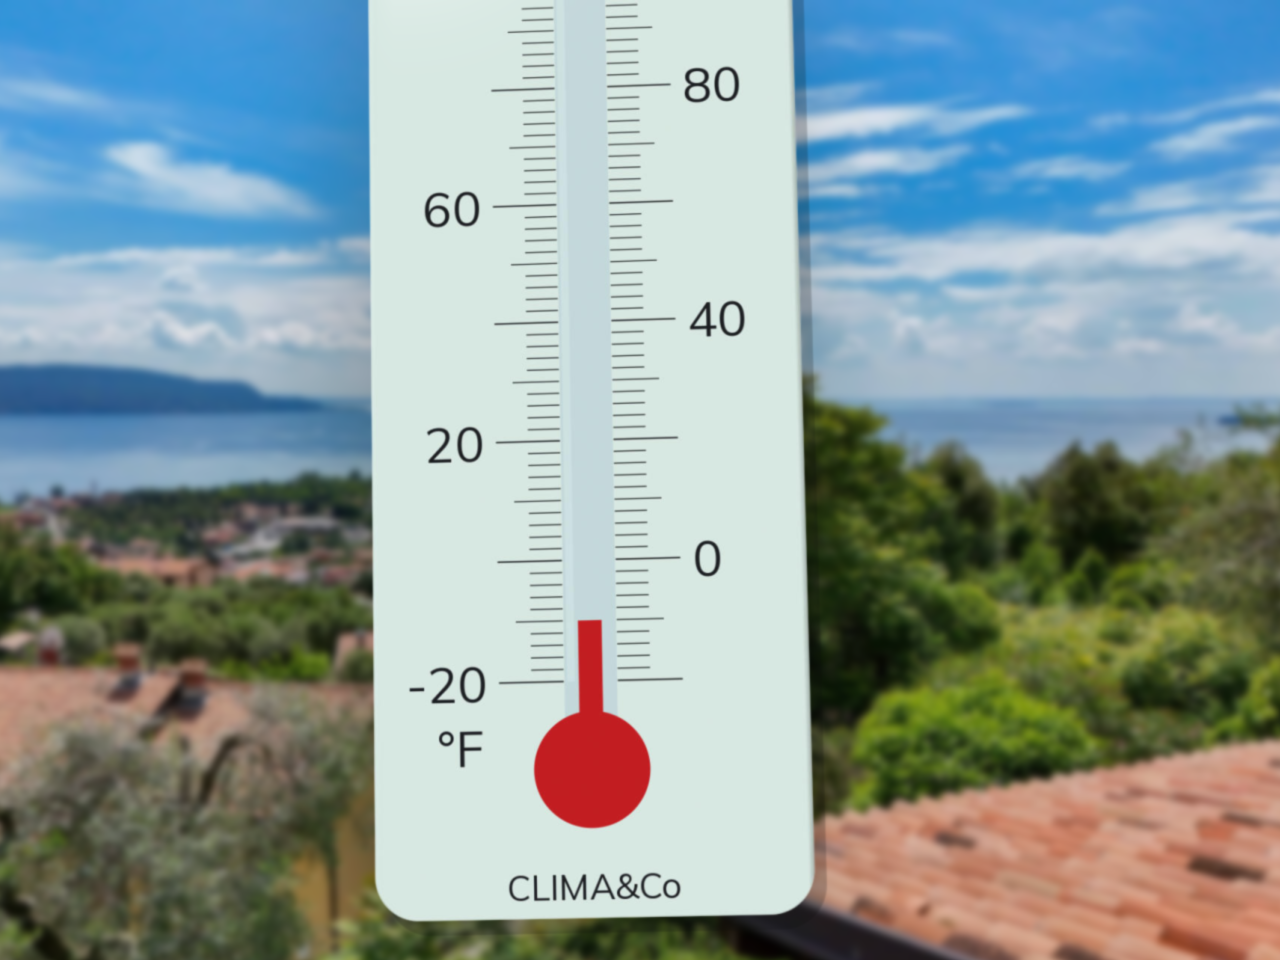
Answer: -10
